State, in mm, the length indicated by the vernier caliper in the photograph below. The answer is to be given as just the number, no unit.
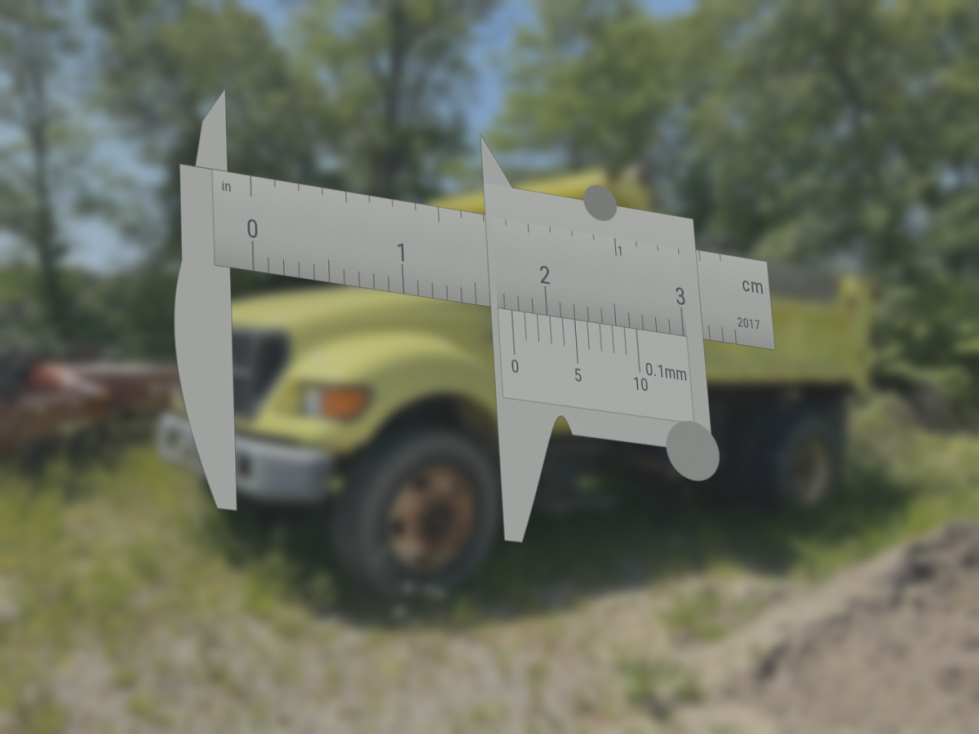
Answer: 17.5
